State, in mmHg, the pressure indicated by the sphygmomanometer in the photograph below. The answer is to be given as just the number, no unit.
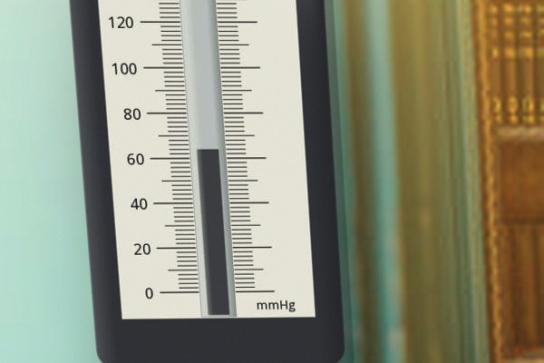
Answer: 64
